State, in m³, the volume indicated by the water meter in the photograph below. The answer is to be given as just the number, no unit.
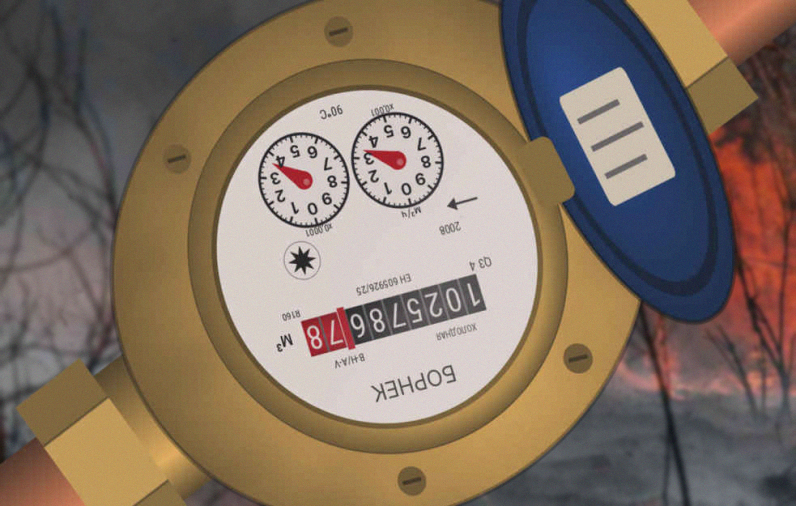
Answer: 1025786.7833
